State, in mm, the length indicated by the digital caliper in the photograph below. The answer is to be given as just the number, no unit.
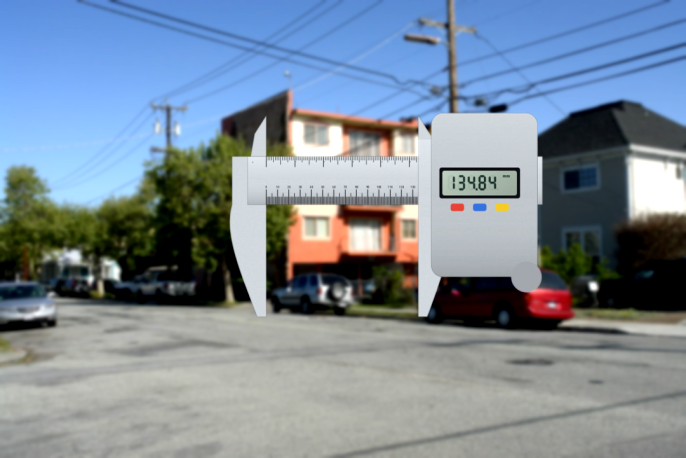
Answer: 134.84
